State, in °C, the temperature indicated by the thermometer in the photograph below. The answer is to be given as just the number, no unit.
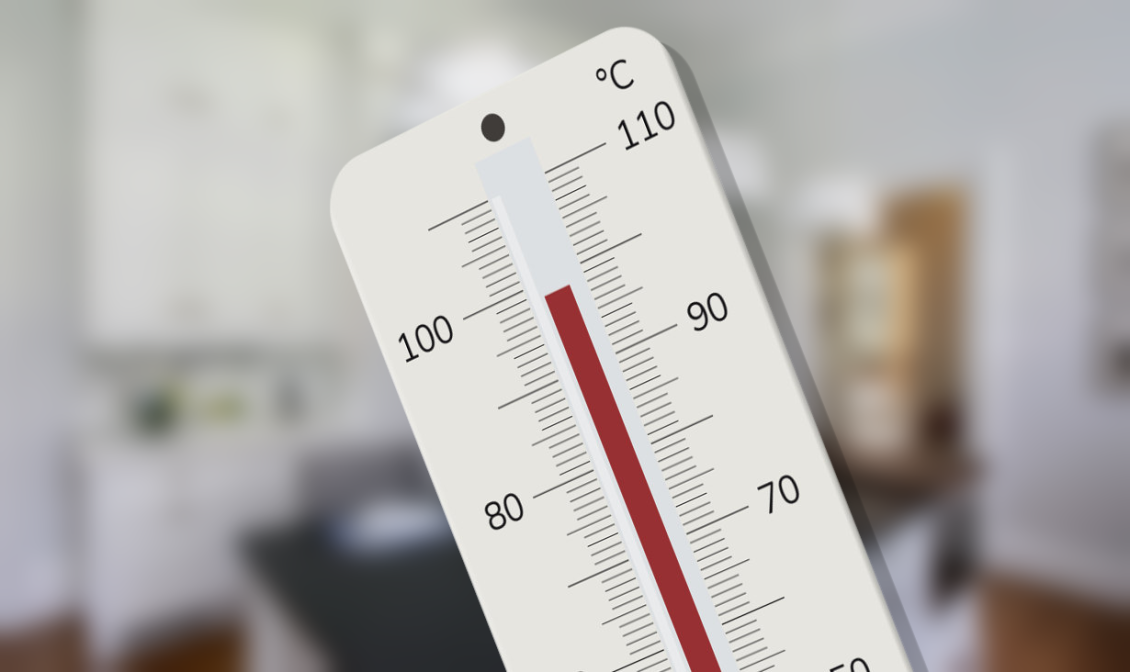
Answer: 98.5
